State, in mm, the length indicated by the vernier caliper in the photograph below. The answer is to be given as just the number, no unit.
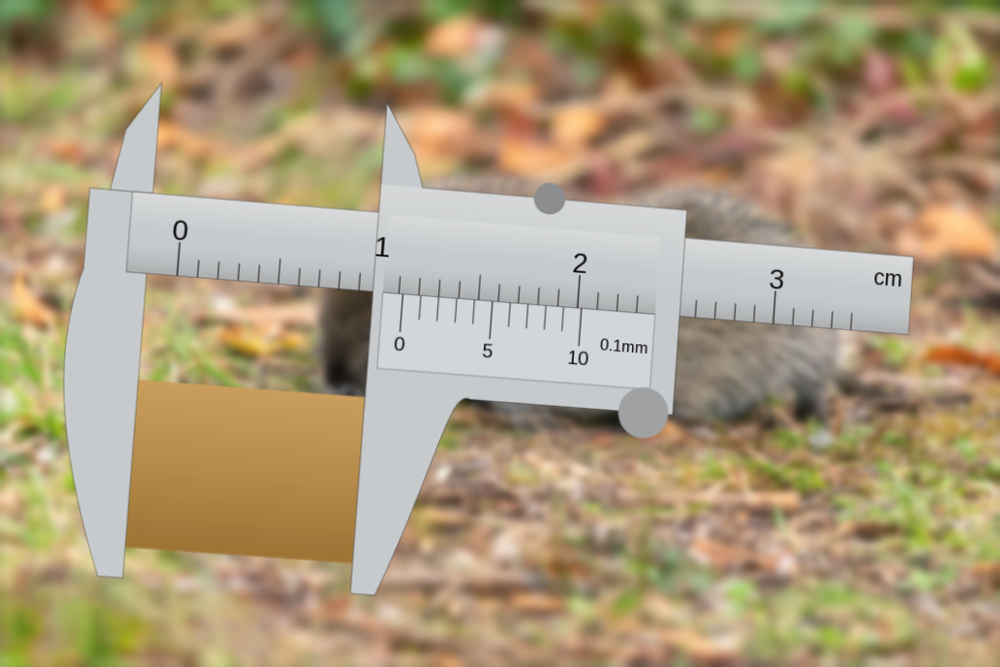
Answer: 11.2
